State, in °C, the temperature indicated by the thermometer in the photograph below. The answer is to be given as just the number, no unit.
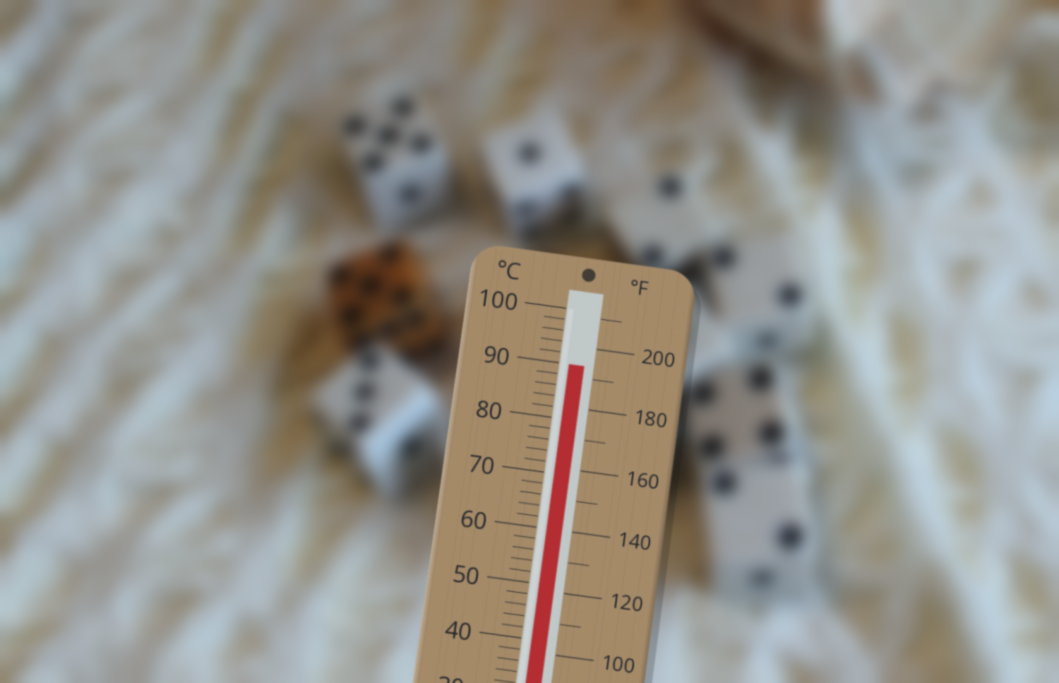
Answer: 90
